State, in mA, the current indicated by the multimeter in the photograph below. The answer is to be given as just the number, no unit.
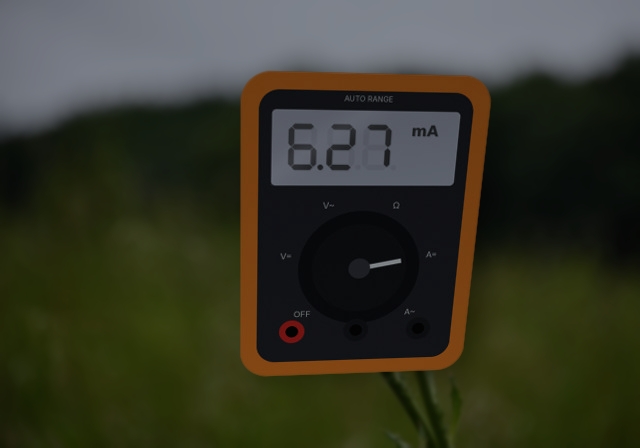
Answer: 6.27
